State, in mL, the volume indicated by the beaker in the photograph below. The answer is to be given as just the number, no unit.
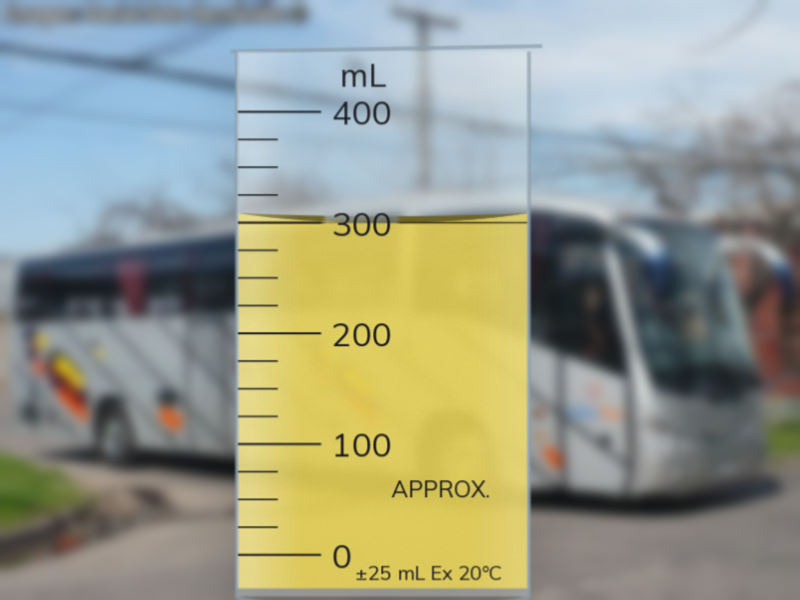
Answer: 300
